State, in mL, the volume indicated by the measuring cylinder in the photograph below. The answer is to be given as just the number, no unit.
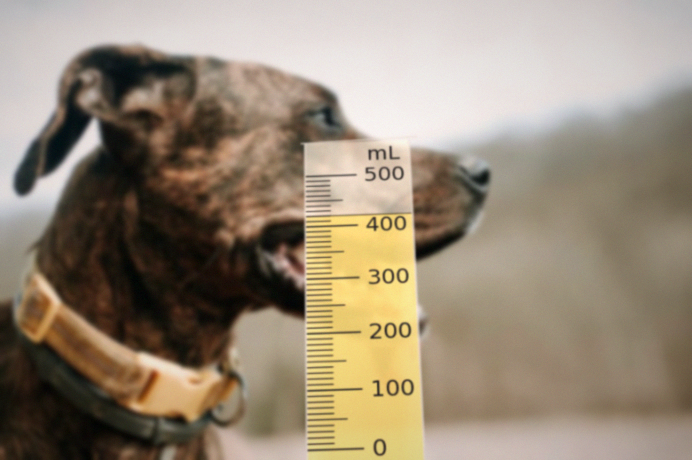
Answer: 420
